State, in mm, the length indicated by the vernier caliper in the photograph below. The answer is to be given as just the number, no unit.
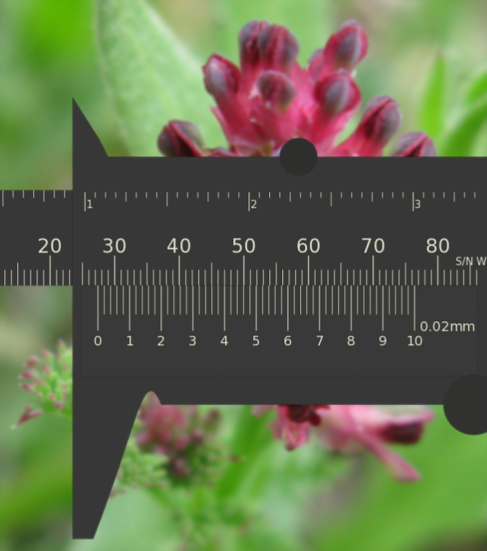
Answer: 27.4
